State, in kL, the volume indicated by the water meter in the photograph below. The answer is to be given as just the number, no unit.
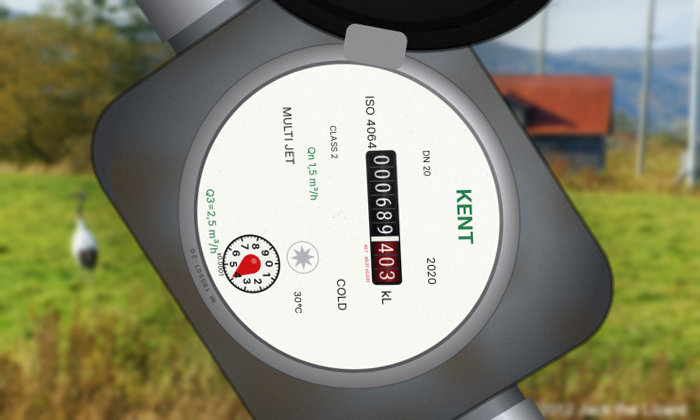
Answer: 689.4034
